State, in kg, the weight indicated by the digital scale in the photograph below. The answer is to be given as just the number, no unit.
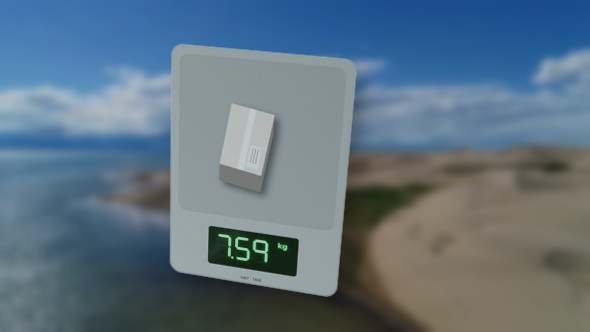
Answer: 7.59
